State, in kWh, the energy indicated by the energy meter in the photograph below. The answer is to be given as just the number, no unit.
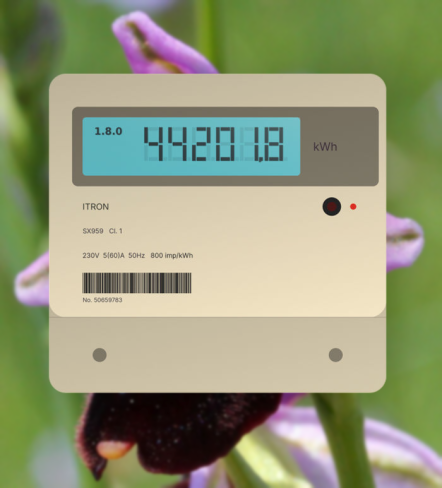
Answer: 44201.8
